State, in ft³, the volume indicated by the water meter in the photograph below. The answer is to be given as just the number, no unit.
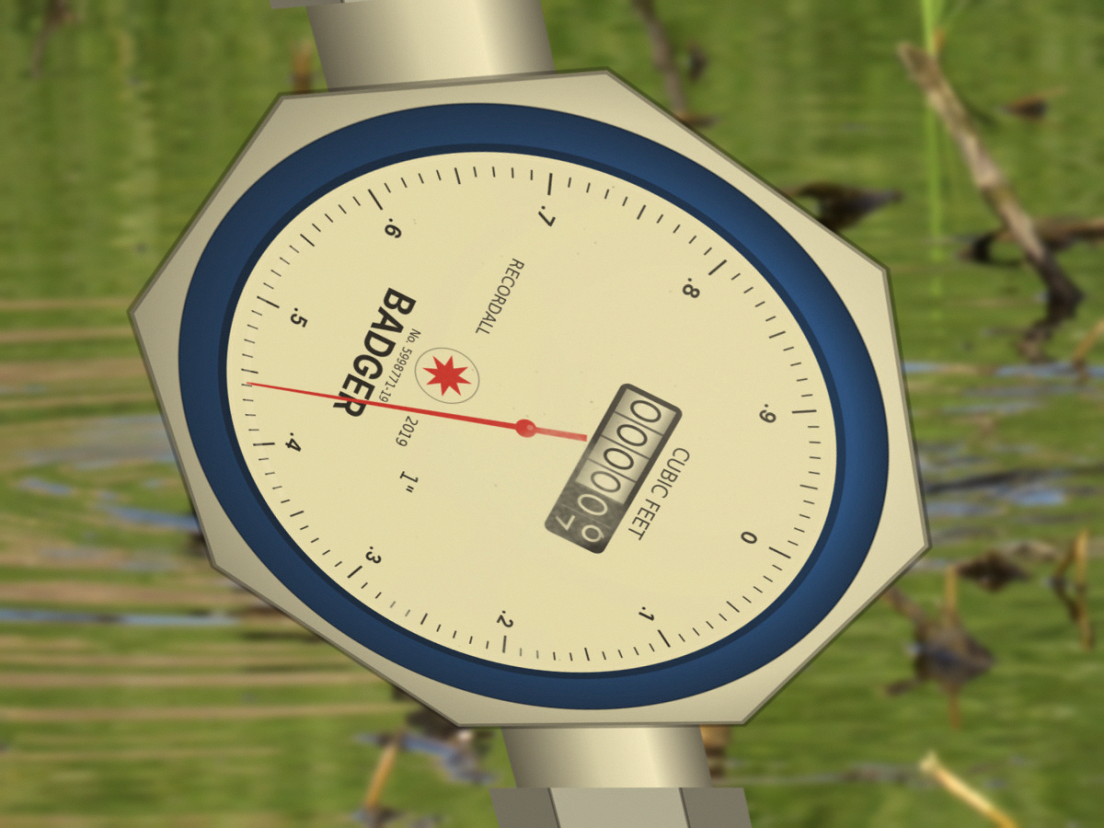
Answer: 6.44
